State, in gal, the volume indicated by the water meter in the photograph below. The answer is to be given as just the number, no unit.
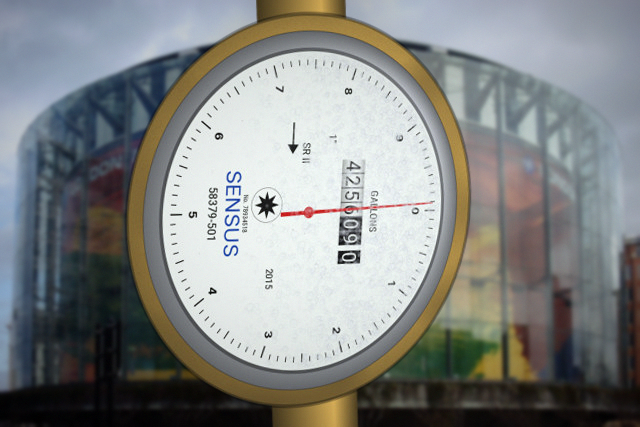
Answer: 4256089.9
